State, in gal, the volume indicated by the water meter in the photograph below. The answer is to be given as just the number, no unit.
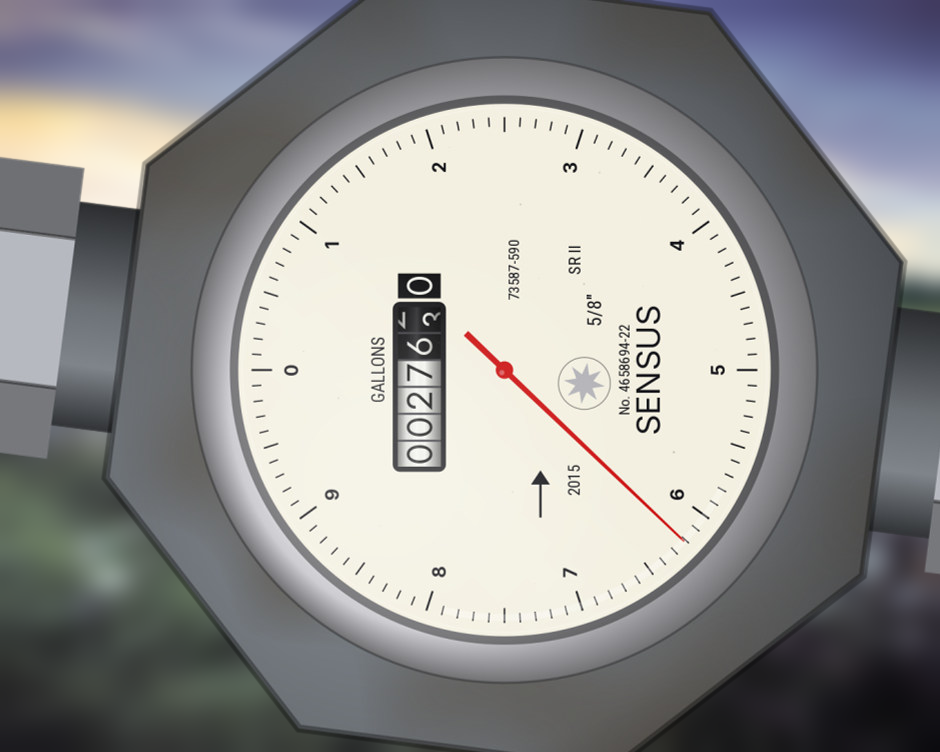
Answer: 27626.2
